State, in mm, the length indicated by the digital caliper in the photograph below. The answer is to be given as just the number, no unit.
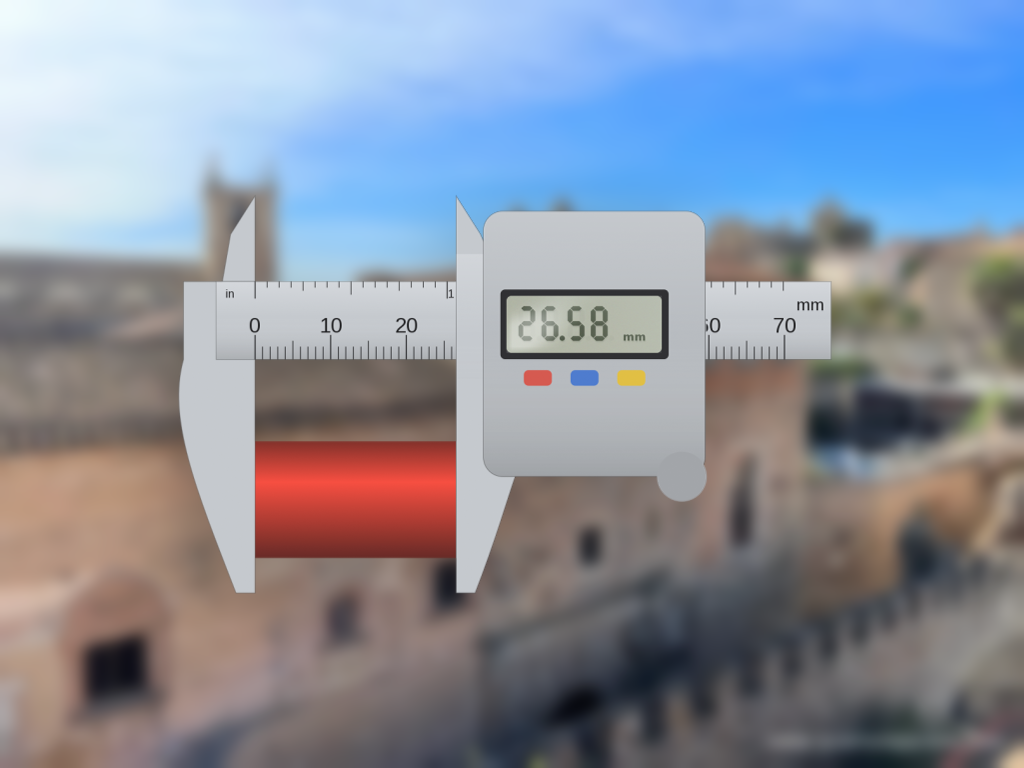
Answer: 26.58
